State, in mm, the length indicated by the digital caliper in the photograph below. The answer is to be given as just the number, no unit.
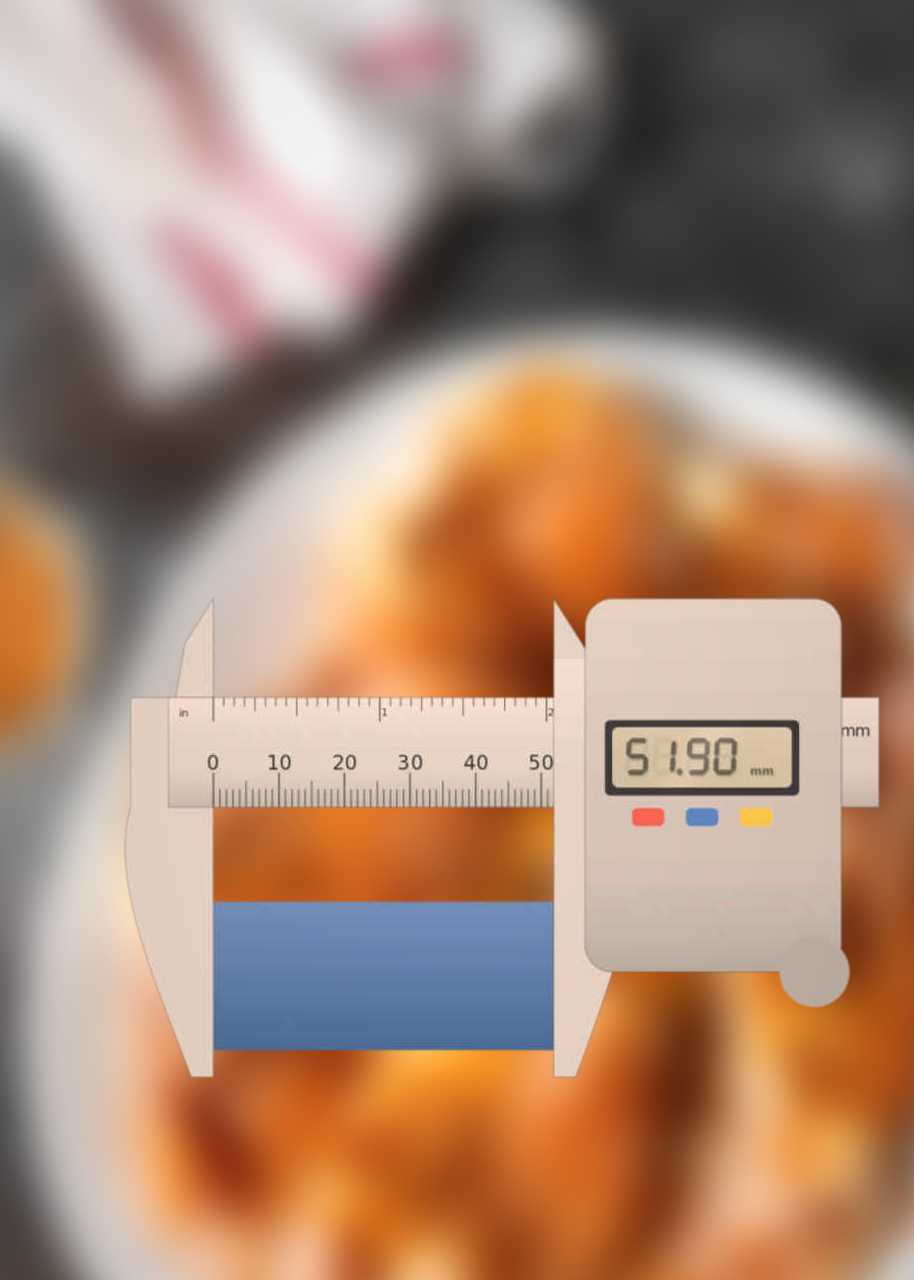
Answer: 51.90
